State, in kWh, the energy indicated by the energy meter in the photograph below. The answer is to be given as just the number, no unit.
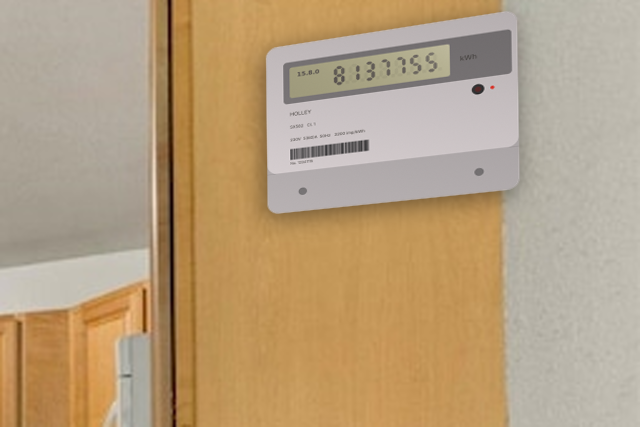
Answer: 8137755
